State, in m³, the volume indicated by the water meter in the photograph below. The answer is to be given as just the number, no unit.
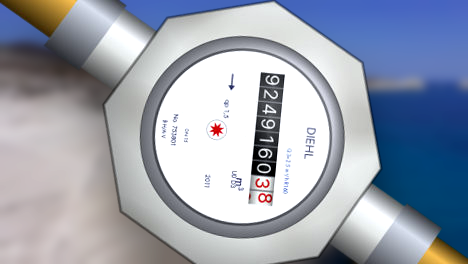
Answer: 9249160.38
